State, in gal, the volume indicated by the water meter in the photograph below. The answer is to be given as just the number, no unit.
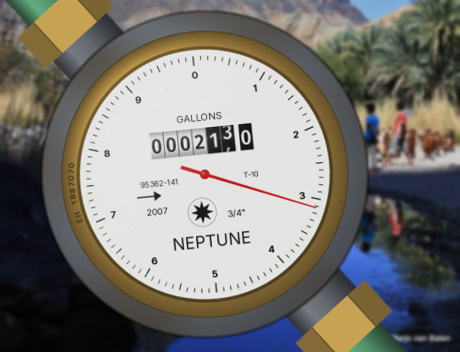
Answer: 2133.1
